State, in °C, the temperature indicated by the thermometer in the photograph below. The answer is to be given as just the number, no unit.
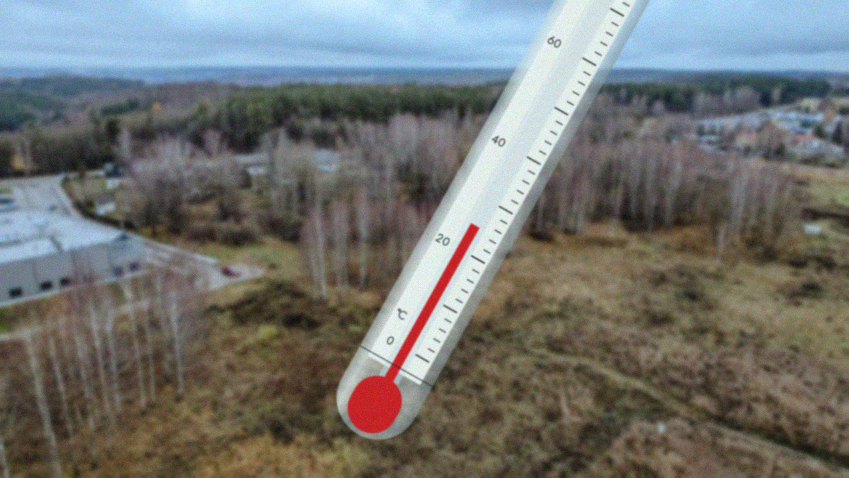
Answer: 25
